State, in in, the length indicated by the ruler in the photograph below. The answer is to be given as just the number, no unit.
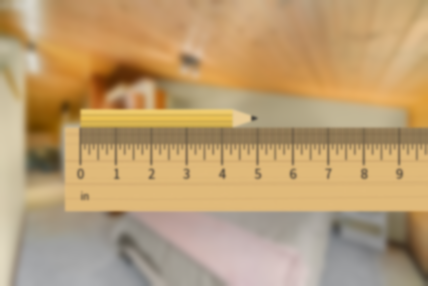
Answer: 5
